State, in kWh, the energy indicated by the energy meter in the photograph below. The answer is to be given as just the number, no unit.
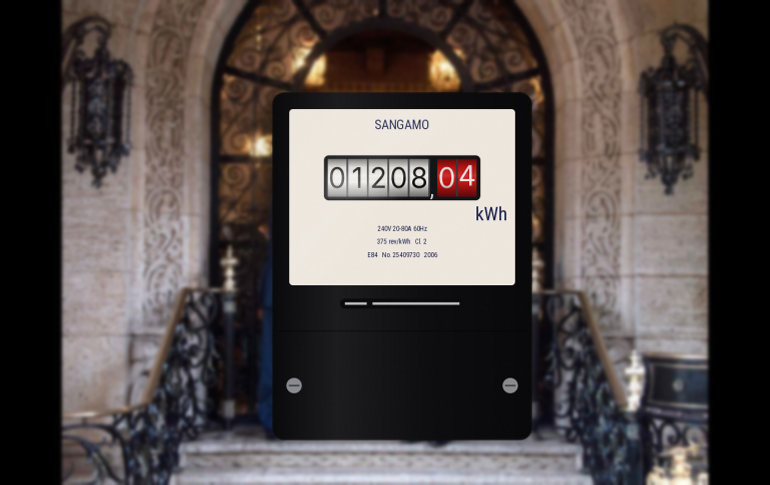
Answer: 1208.04
